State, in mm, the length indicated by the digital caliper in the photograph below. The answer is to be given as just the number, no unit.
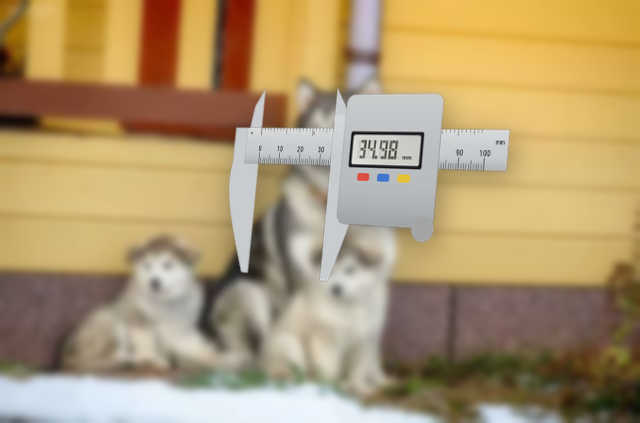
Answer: 34.98
